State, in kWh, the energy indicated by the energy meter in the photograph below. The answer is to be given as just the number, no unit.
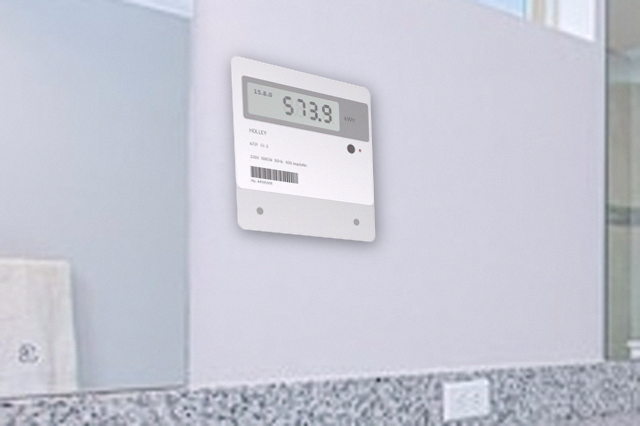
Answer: 573.9
